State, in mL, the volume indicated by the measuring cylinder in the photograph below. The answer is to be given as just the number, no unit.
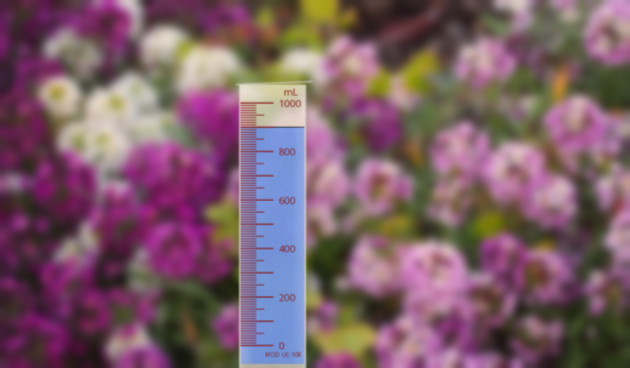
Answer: 900
